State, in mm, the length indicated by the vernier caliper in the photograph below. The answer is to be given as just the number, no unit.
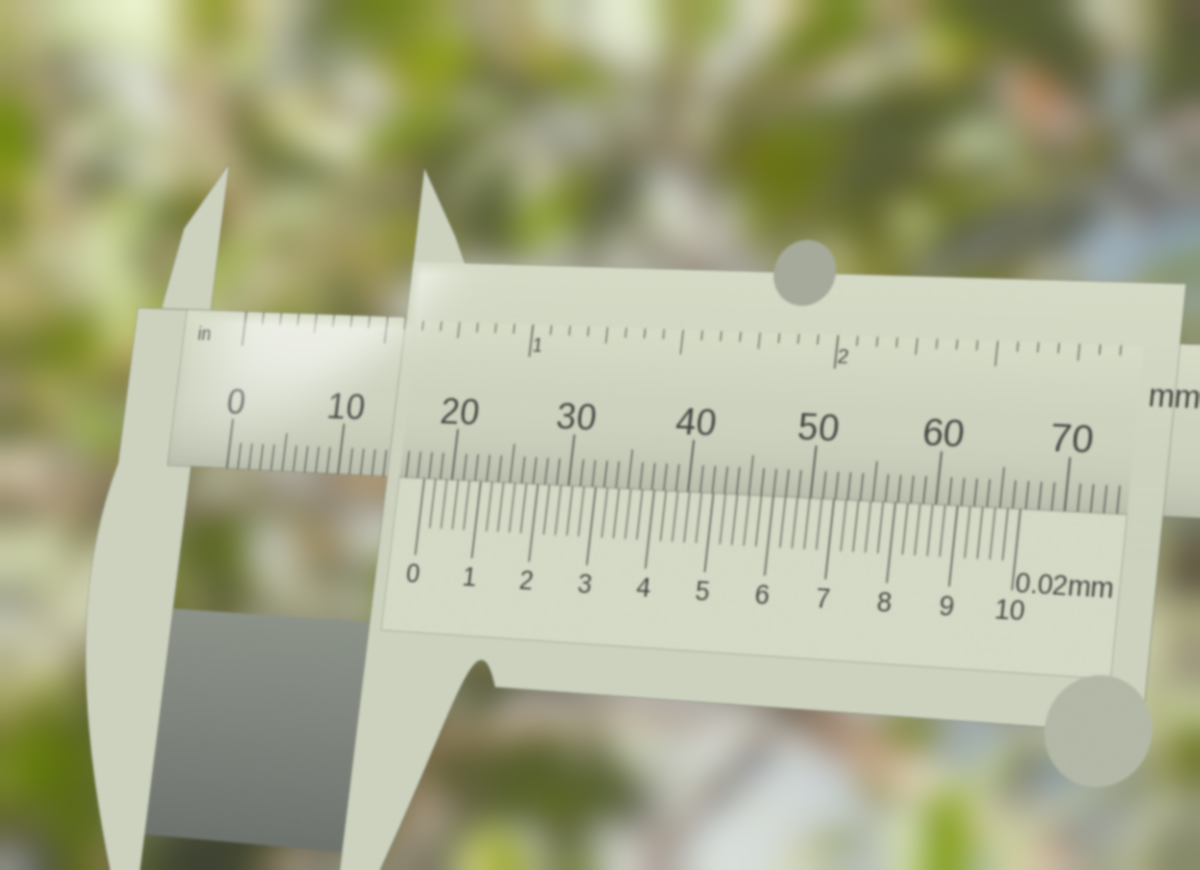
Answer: 17.6
